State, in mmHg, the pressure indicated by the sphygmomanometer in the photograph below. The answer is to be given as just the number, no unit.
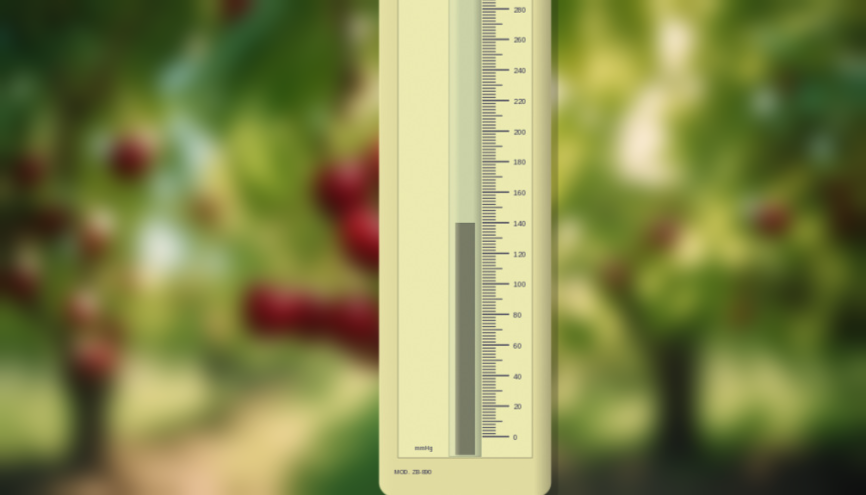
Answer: 140
